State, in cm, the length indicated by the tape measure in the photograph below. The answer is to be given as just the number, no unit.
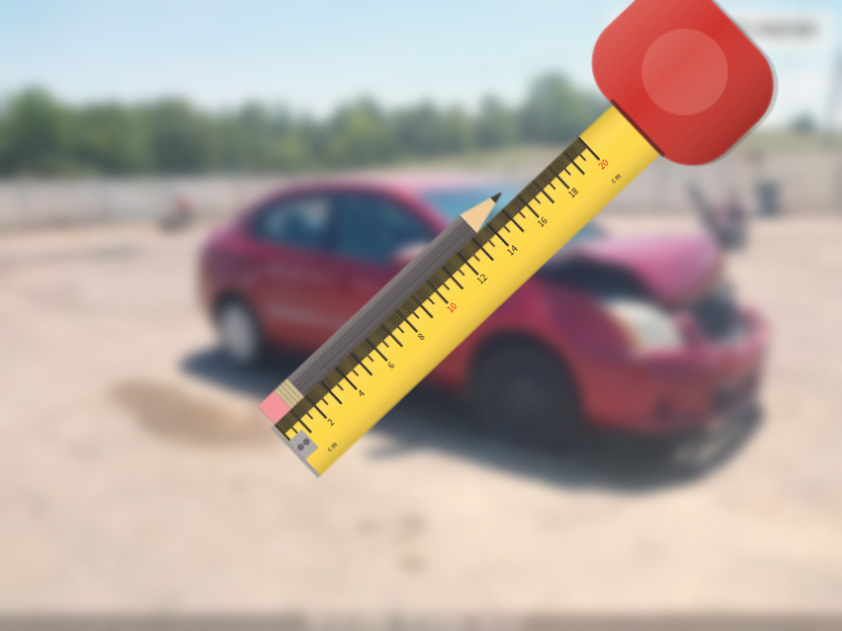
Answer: 15.5
